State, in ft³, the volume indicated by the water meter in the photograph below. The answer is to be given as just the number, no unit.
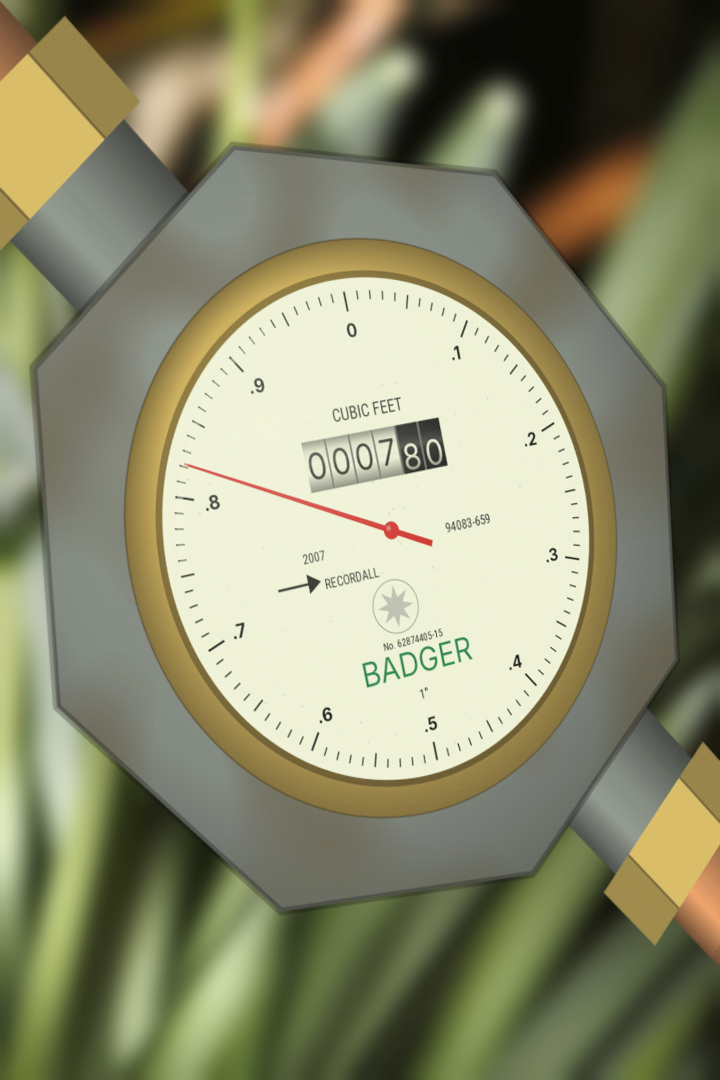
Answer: 779.82
